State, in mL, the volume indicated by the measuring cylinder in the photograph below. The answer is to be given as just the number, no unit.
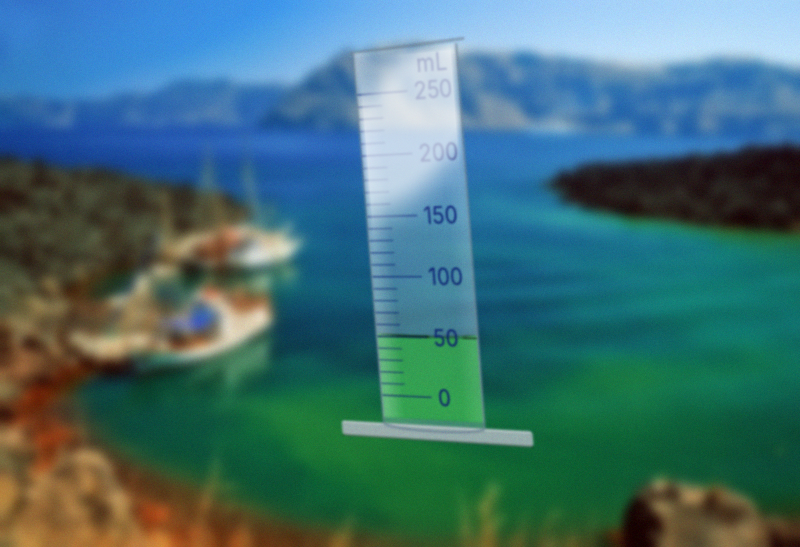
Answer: 50
